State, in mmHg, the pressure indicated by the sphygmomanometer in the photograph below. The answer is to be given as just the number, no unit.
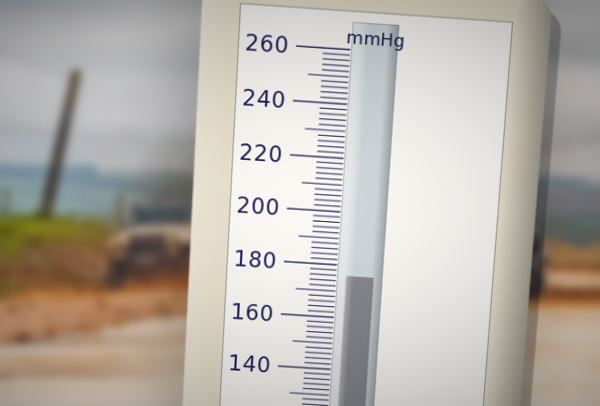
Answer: 176
